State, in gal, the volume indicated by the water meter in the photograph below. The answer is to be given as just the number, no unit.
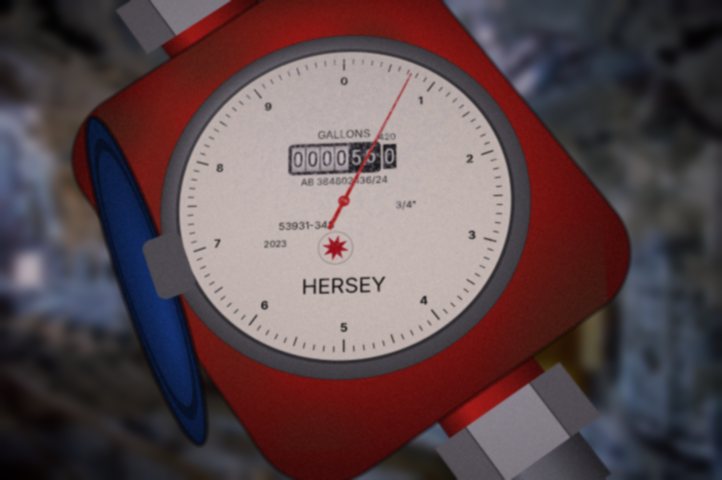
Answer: 560.7
